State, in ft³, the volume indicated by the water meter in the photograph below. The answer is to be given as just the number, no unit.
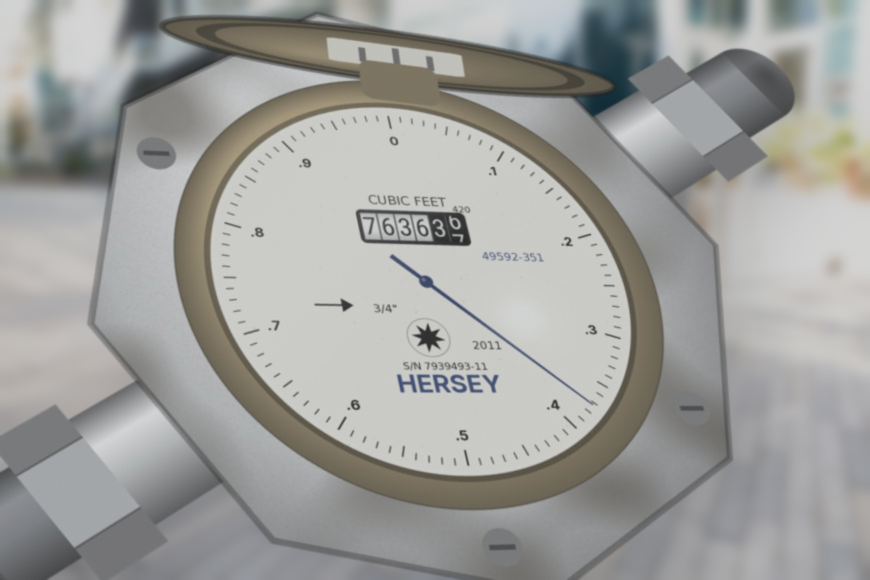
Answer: 763636.37
